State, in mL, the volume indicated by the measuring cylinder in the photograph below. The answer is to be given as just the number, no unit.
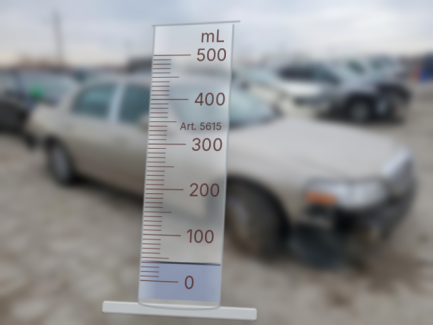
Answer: 40
